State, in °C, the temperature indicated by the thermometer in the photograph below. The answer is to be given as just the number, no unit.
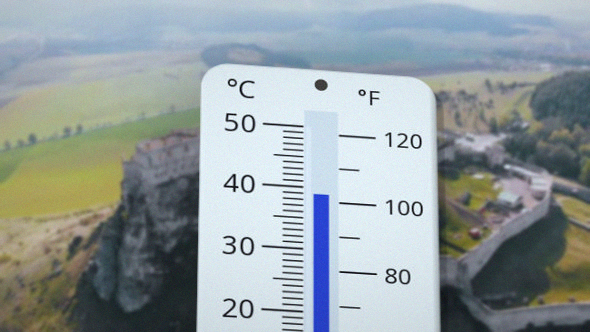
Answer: 39
